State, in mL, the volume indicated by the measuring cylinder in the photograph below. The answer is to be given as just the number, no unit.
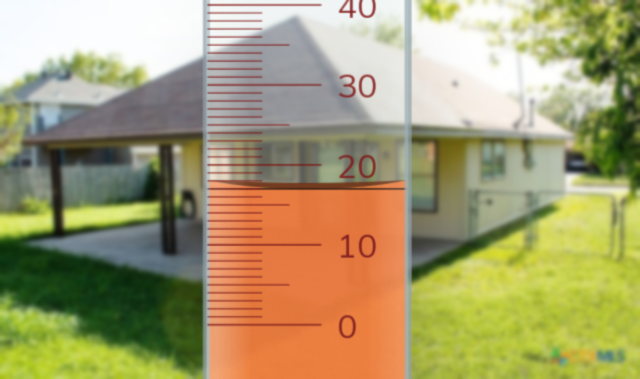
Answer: 17
